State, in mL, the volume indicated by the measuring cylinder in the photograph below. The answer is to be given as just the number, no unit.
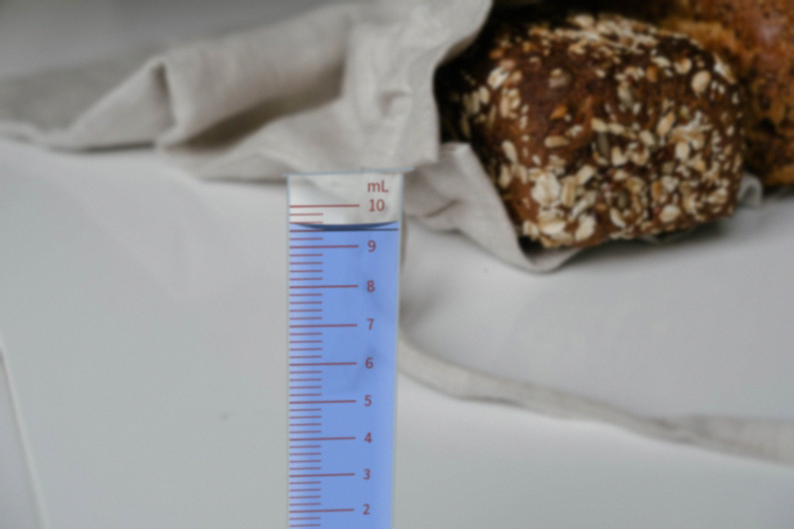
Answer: 9.4
